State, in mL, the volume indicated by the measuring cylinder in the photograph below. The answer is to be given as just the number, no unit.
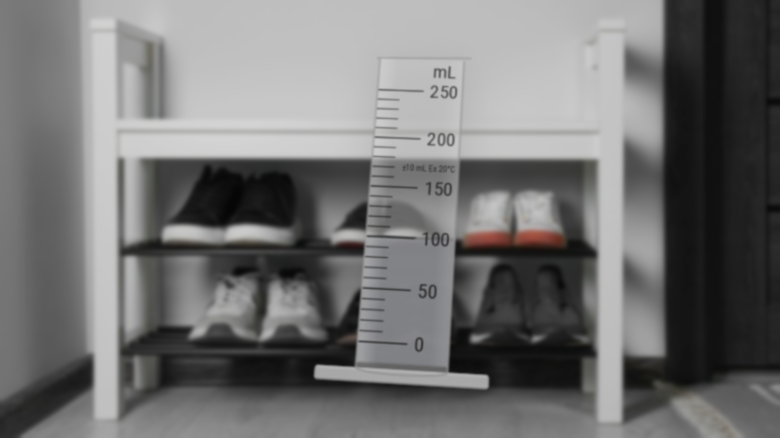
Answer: 100
